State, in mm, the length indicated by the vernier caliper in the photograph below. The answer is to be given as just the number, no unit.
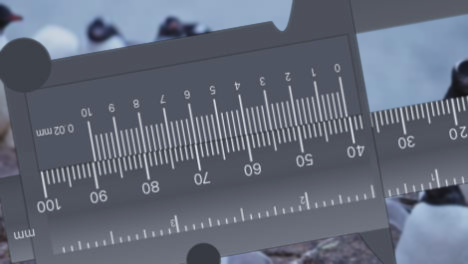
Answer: 40.5
